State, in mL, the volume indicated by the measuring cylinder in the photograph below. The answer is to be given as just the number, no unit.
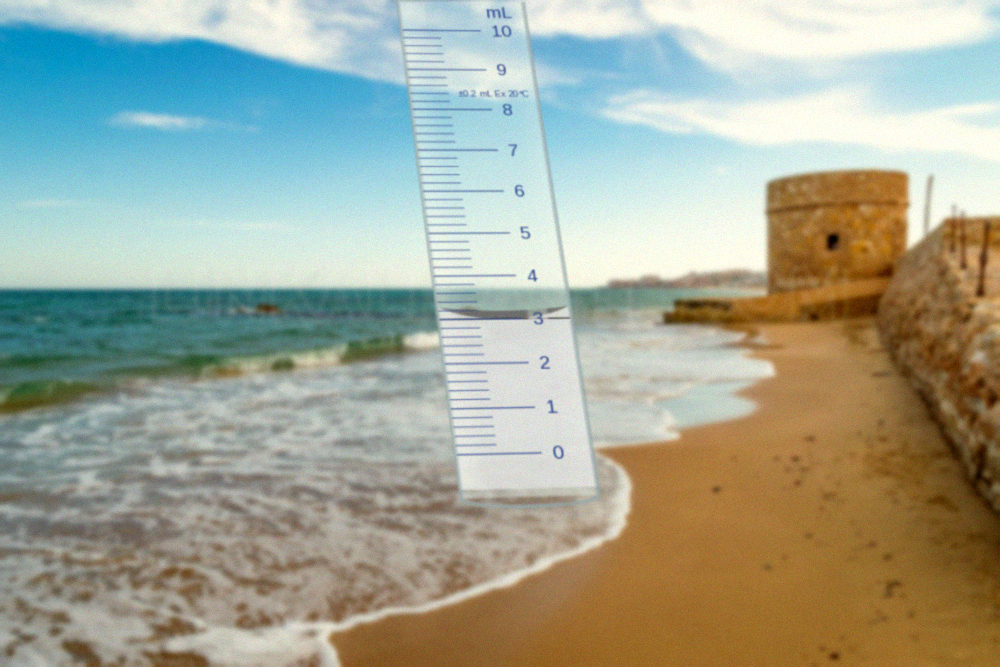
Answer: 3
